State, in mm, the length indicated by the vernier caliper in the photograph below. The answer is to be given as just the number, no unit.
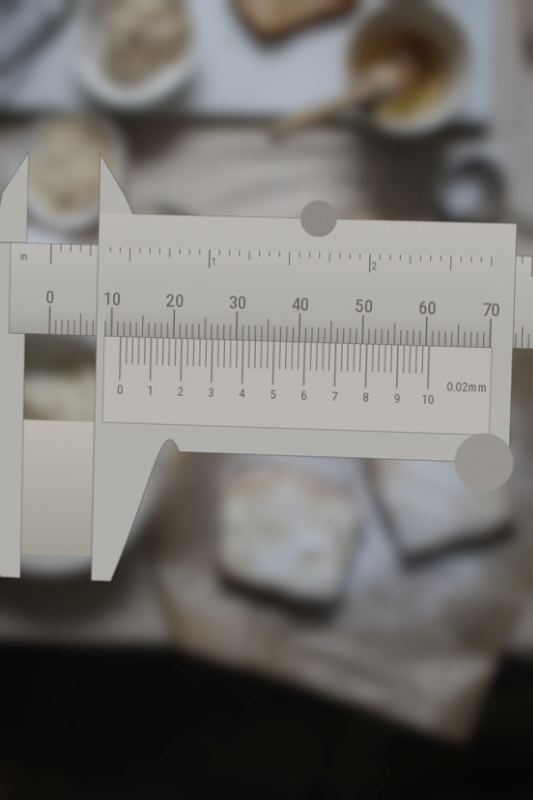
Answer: 11.5
